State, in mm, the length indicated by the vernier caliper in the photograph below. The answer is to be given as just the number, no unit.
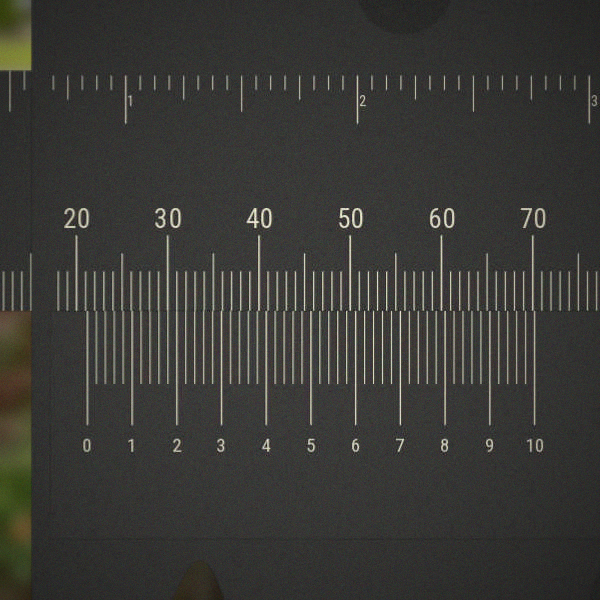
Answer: 21.2
